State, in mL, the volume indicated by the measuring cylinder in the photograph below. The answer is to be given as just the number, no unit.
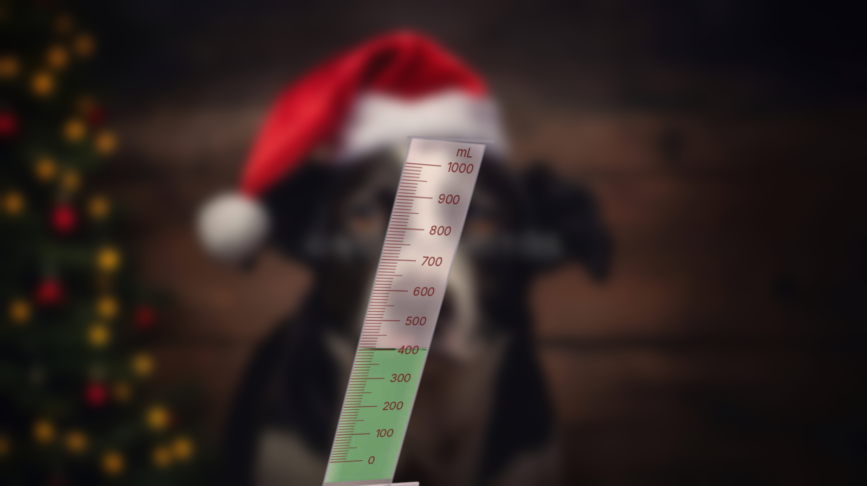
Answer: 400
